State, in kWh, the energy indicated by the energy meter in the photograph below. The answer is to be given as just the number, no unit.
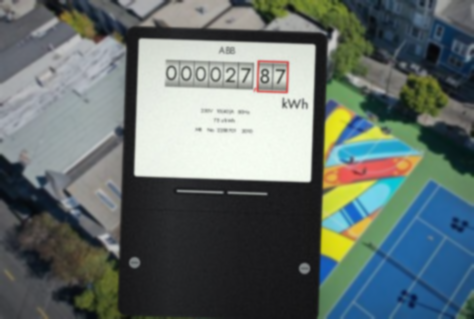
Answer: 27.87
